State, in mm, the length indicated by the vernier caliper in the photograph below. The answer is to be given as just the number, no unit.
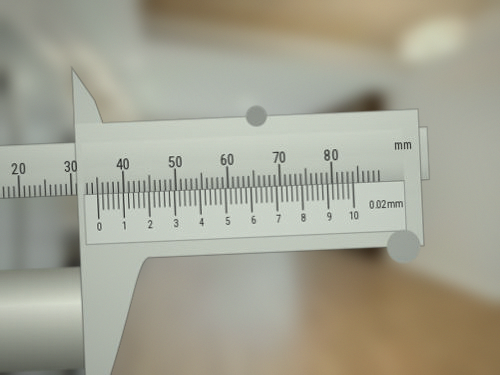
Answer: 35.0
